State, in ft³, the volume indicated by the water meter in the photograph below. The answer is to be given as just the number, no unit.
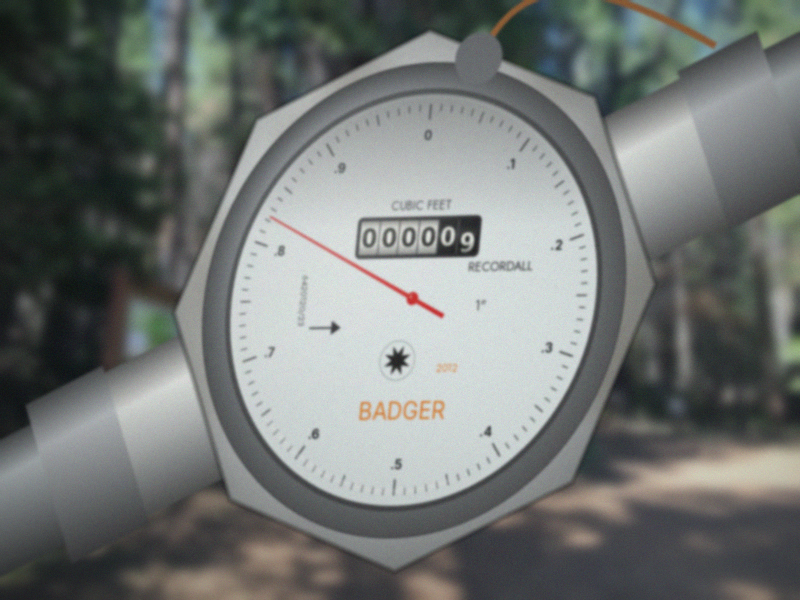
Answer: 8.82
